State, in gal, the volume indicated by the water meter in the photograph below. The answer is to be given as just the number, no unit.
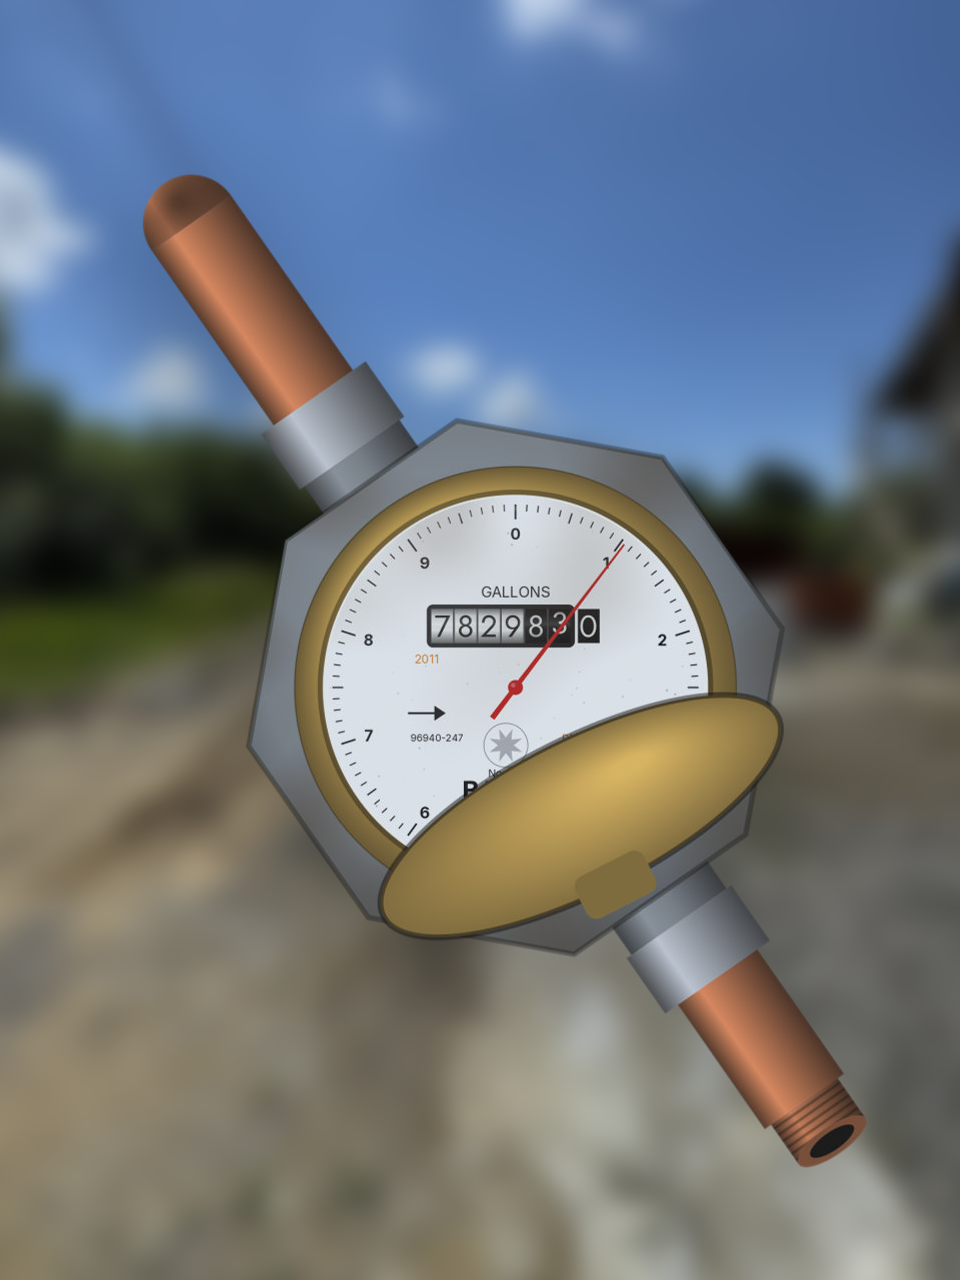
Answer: 7829831.0
